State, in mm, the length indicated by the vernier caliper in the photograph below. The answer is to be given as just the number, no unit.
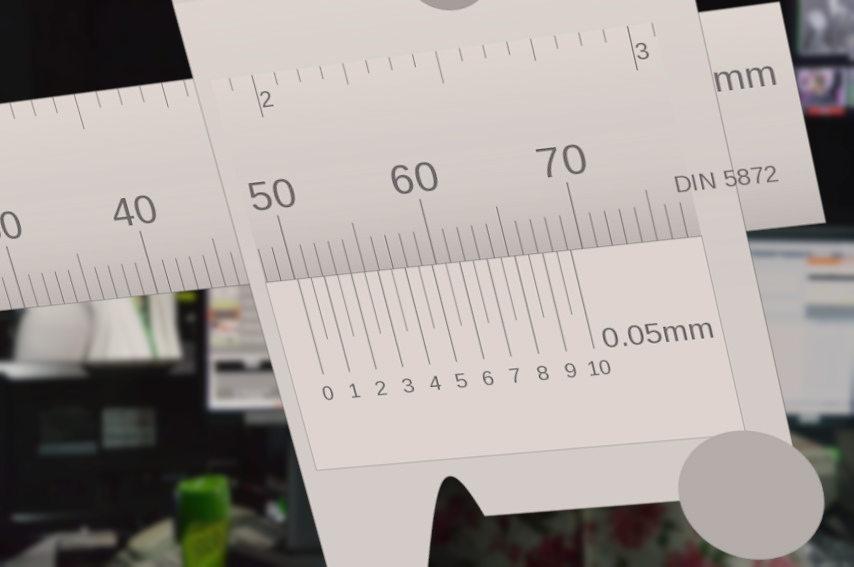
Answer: 50.2
